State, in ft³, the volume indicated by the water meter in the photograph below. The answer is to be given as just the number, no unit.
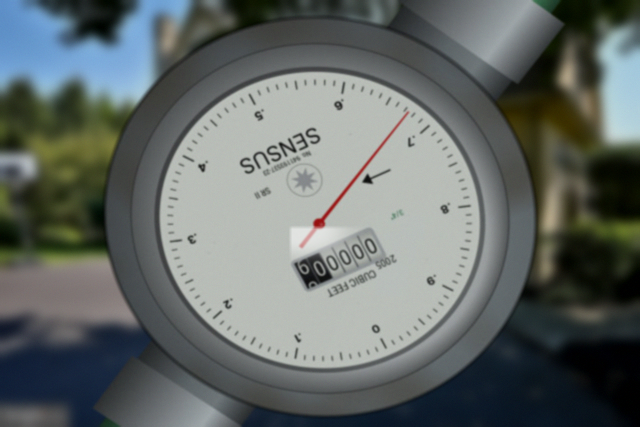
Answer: 8.67
